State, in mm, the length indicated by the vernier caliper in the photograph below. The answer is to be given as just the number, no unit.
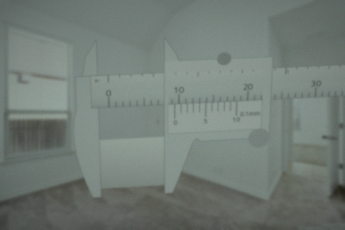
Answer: 9.4
